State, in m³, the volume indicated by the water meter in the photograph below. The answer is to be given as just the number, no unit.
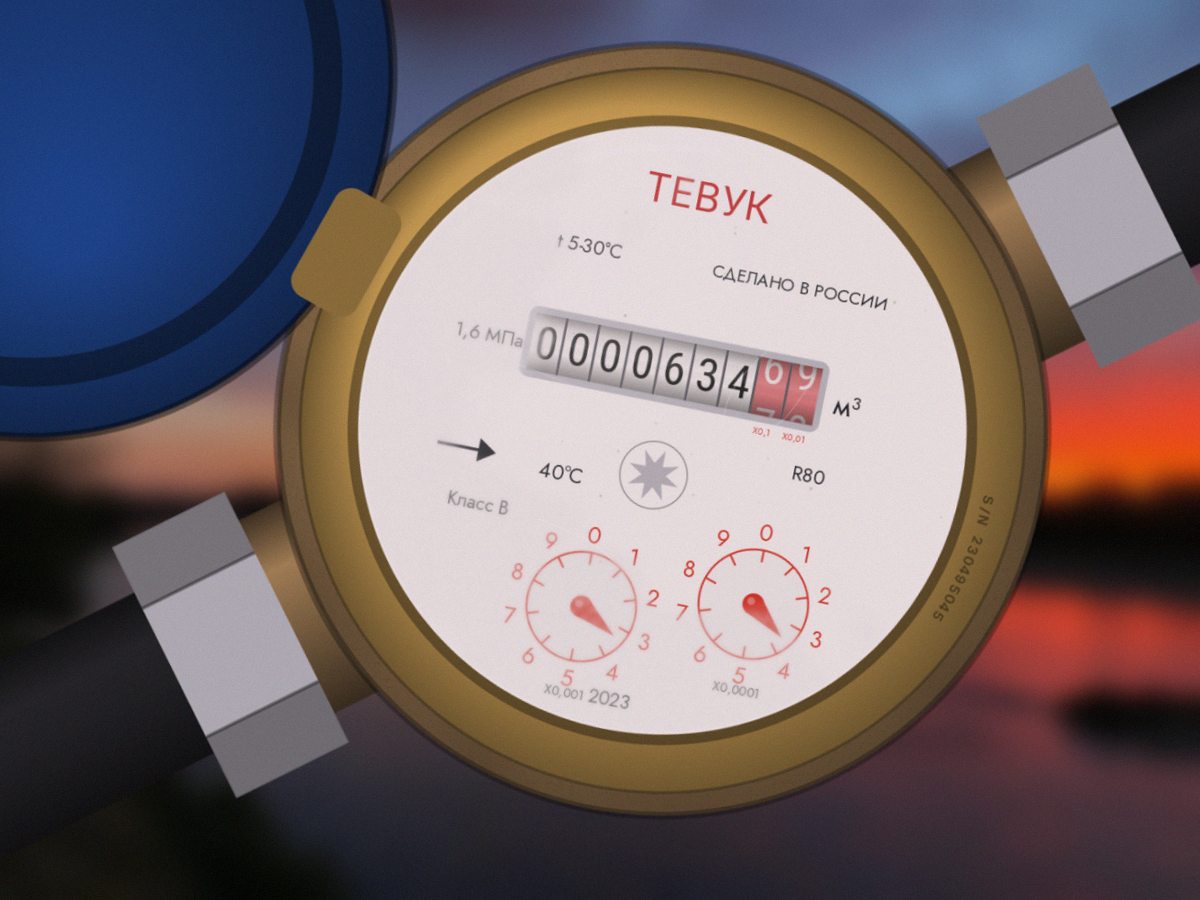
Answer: 634.6933
